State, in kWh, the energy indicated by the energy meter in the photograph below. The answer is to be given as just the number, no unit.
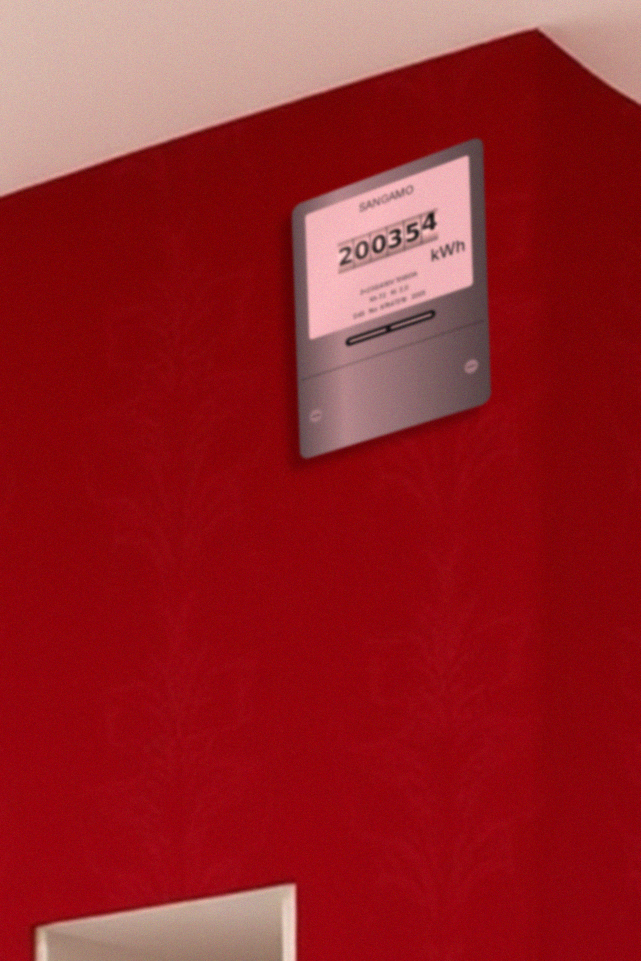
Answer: 200354
